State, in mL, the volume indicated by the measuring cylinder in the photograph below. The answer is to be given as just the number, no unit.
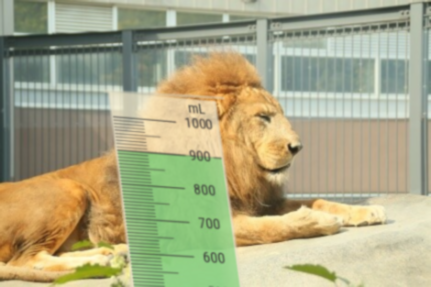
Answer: 900
